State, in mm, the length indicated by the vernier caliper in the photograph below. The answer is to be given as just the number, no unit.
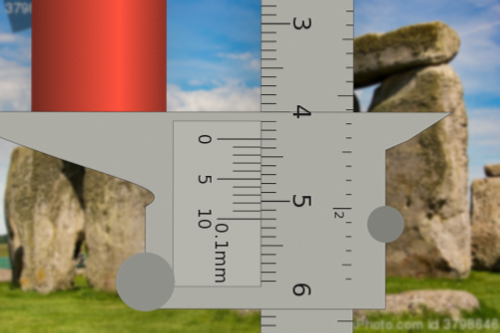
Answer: 43.0
